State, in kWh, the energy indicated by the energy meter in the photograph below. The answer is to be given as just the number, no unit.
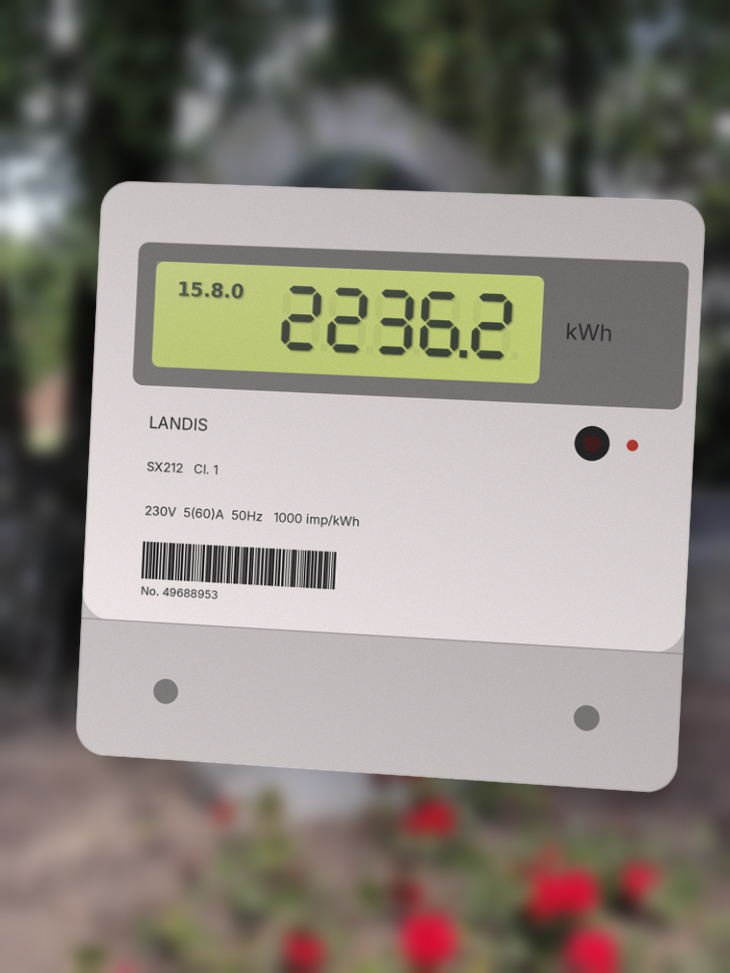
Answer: 2236.2
